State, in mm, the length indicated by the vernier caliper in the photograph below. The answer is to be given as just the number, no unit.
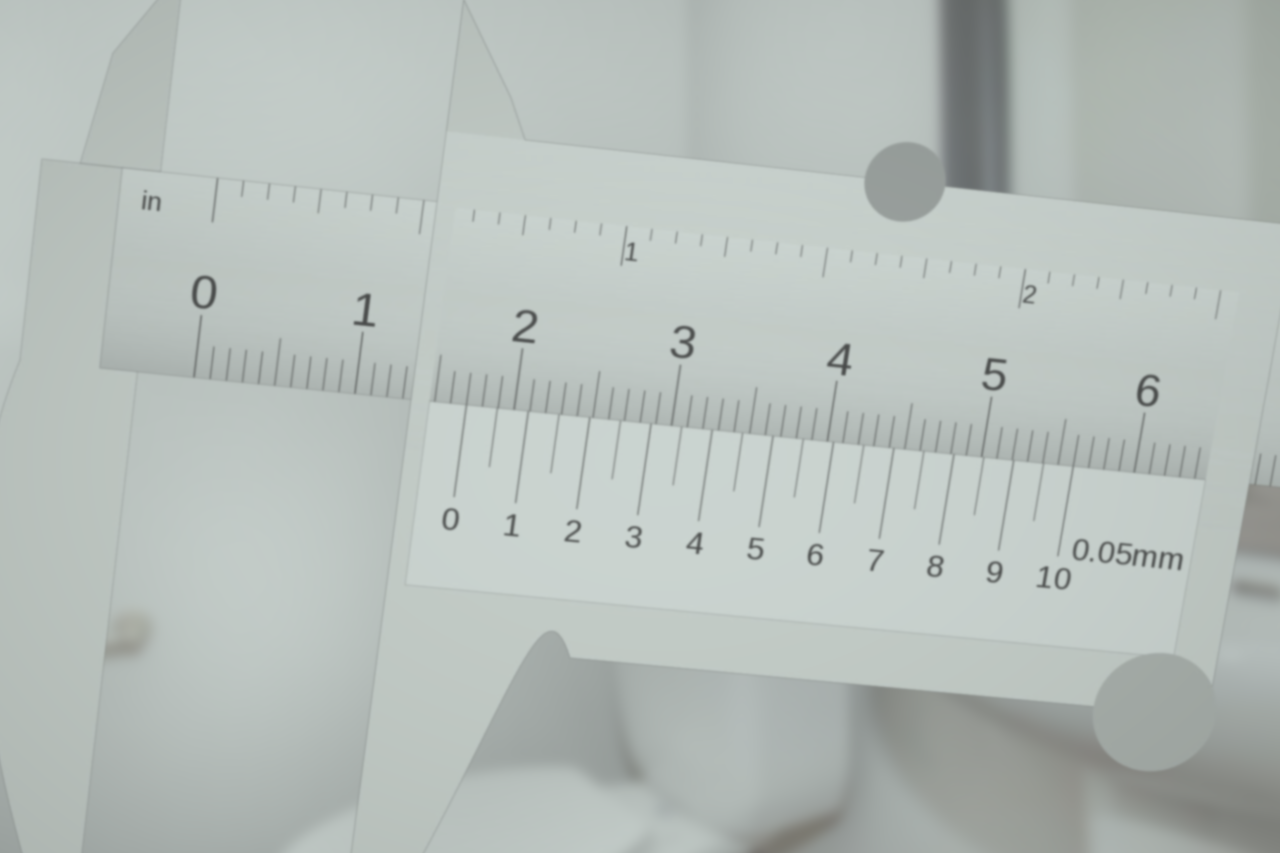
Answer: 17.0
